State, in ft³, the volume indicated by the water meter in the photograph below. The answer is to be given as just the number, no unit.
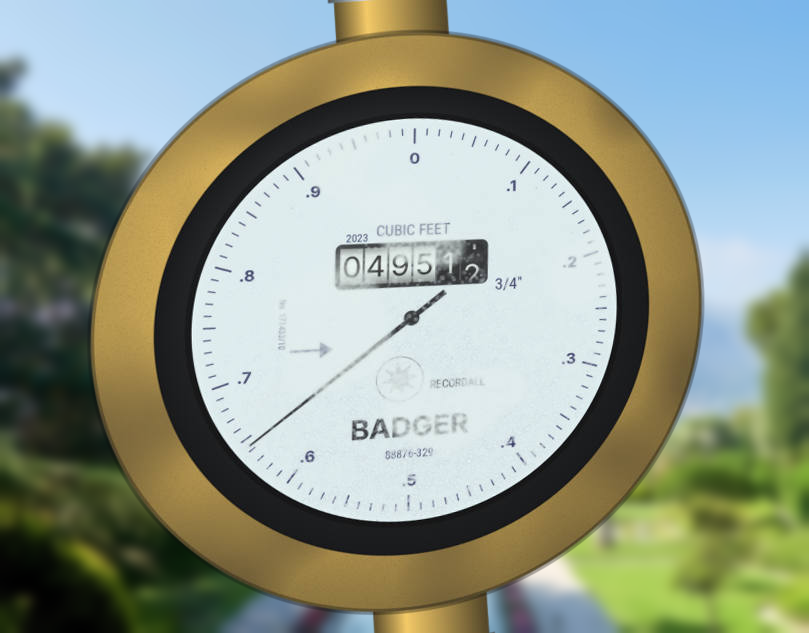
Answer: 49511.64
